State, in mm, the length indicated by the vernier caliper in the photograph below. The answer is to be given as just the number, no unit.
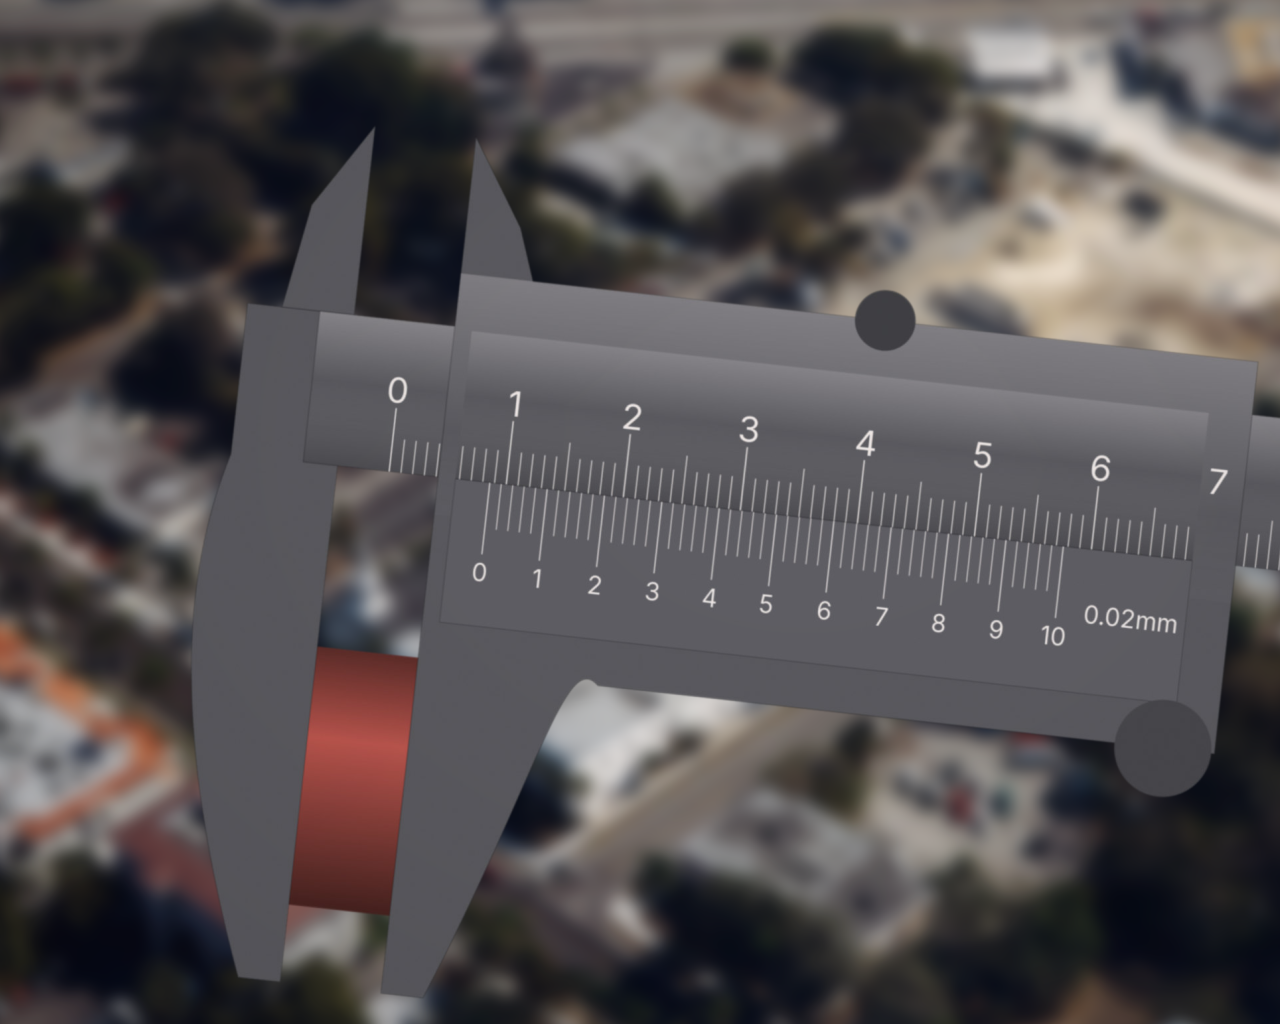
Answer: 8.6
